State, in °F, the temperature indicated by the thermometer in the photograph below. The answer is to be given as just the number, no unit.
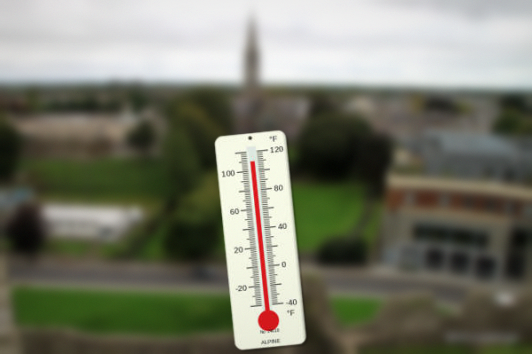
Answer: 110
